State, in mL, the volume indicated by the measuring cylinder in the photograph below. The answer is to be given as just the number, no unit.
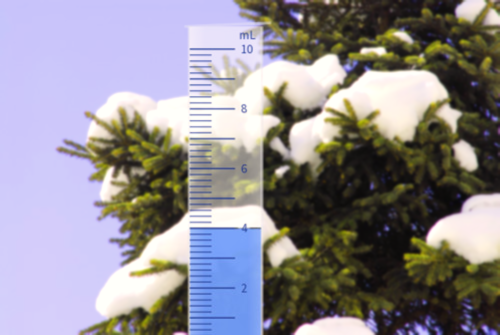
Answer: 4
